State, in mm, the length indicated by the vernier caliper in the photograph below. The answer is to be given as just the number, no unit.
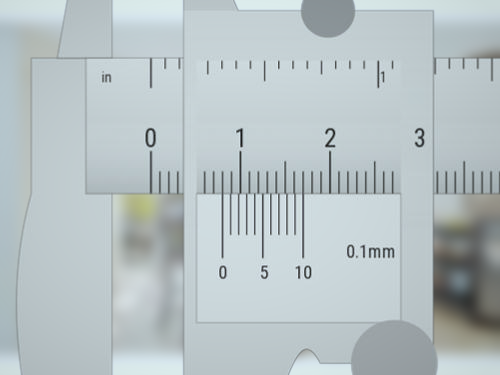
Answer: 8.0
